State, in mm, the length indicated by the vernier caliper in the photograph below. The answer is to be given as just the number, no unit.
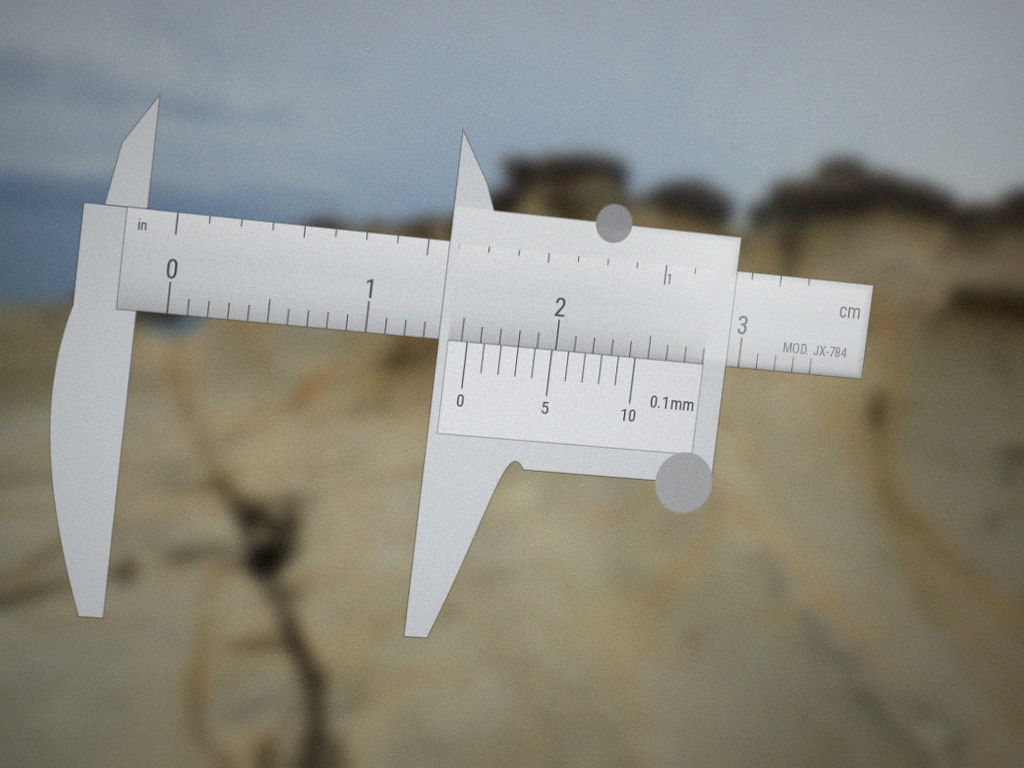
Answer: 15.3
